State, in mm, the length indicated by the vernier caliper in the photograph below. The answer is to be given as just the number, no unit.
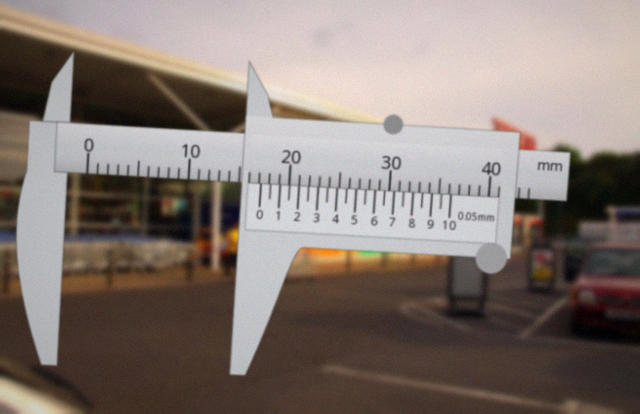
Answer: 17.2
